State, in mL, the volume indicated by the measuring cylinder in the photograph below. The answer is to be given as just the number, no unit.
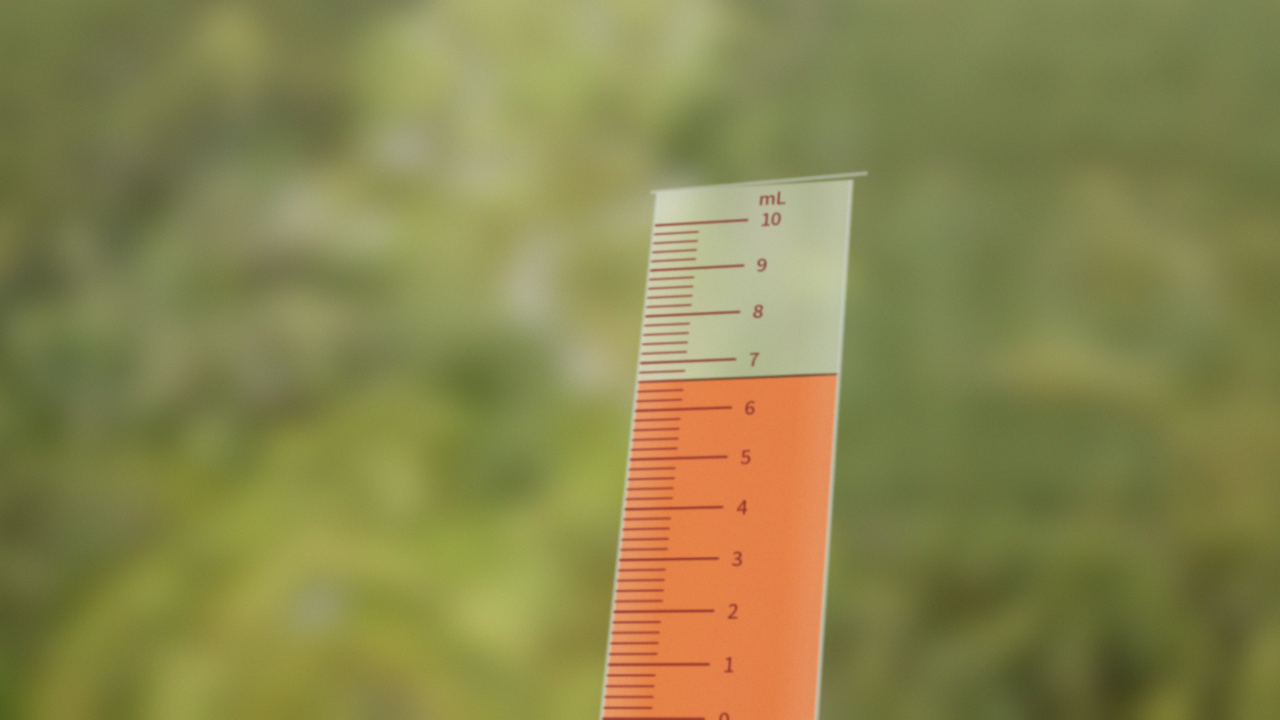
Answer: 6.6
